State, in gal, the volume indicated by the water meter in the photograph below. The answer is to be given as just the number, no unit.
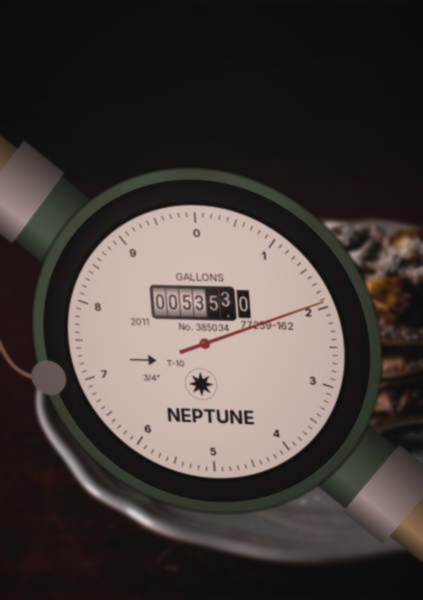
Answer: 53531.9
